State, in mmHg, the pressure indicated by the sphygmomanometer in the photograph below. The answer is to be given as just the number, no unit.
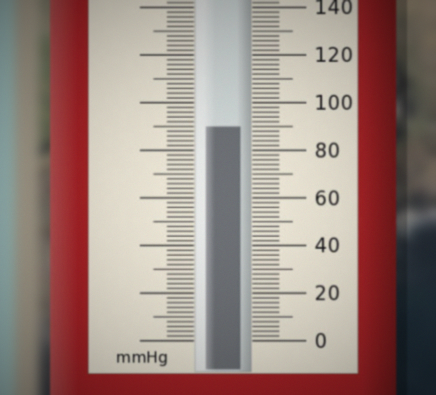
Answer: 90
